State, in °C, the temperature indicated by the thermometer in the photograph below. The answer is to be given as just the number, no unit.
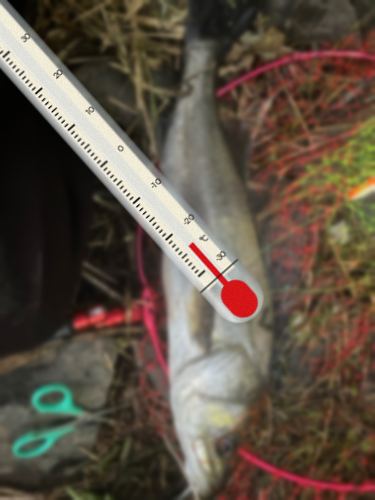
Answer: -24
